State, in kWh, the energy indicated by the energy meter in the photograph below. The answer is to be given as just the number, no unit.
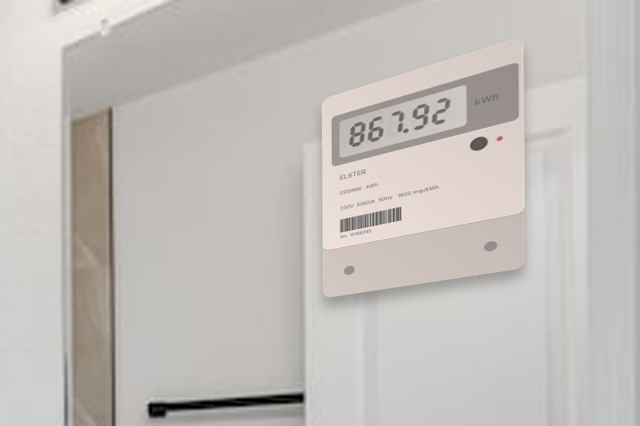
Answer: 867.92
